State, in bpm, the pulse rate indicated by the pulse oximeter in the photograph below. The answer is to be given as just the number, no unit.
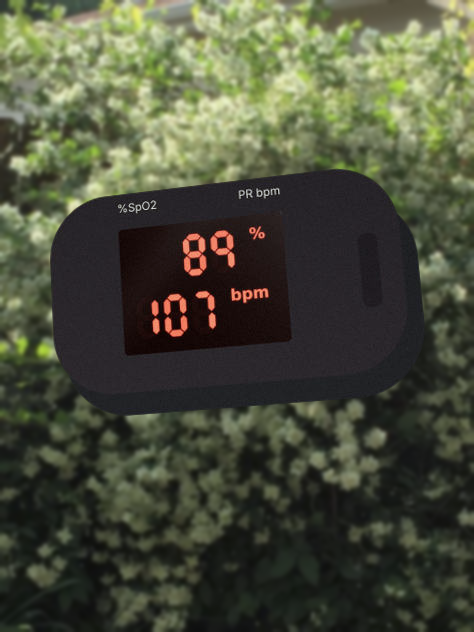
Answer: 107
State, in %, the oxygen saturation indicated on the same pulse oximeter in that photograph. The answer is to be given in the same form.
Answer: 89
